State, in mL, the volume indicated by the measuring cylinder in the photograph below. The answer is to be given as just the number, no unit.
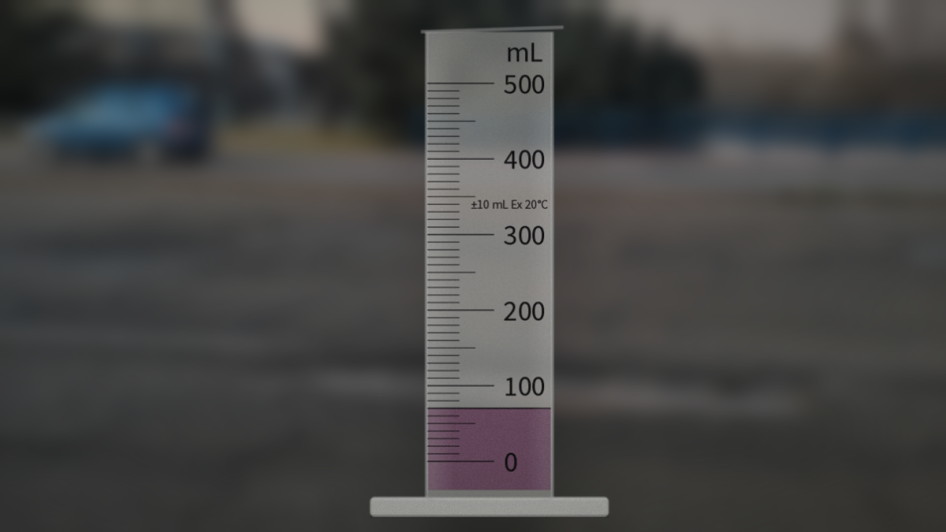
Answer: 70
